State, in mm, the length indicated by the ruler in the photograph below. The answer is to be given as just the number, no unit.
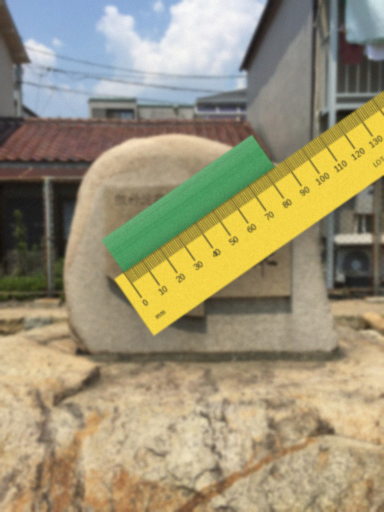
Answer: 85
